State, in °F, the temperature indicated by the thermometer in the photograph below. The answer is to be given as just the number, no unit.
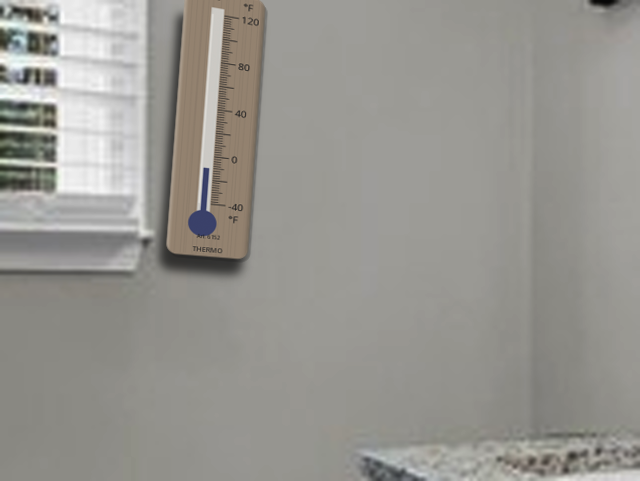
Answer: -10
